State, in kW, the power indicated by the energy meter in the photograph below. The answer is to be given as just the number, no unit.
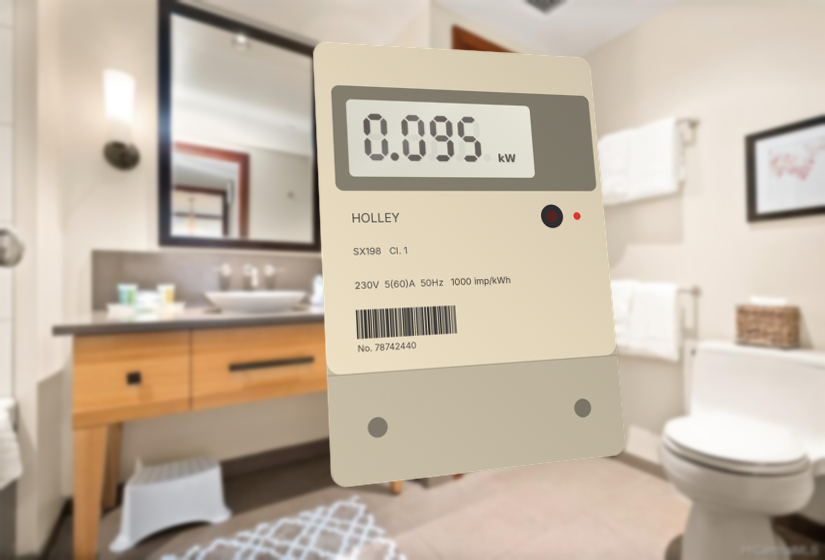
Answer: 0.095
